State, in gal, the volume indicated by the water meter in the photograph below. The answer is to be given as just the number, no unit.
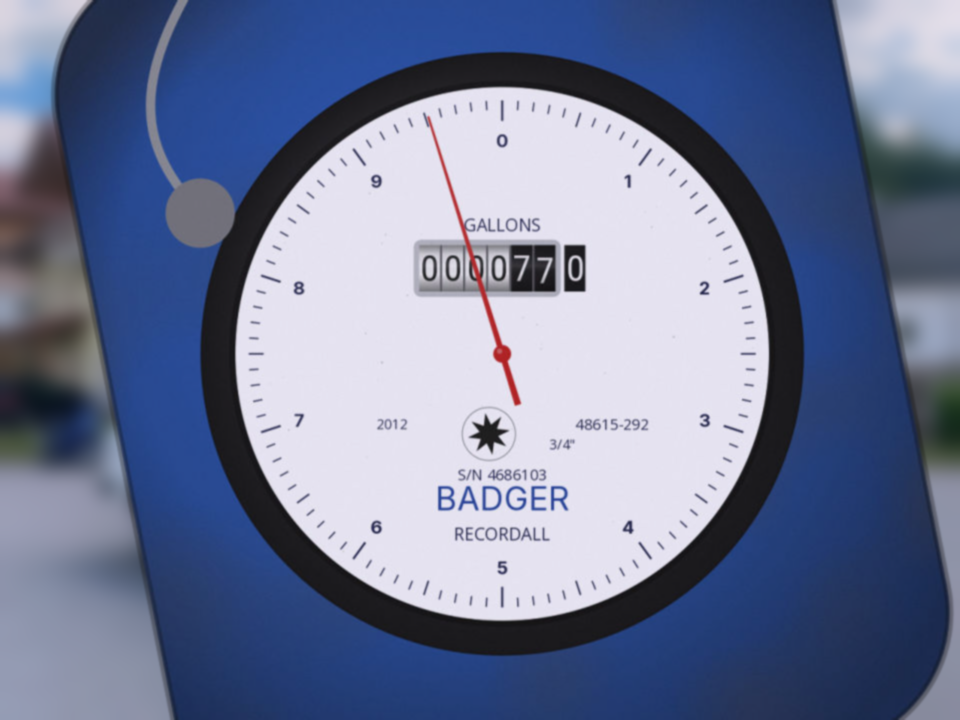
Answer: 769.5
